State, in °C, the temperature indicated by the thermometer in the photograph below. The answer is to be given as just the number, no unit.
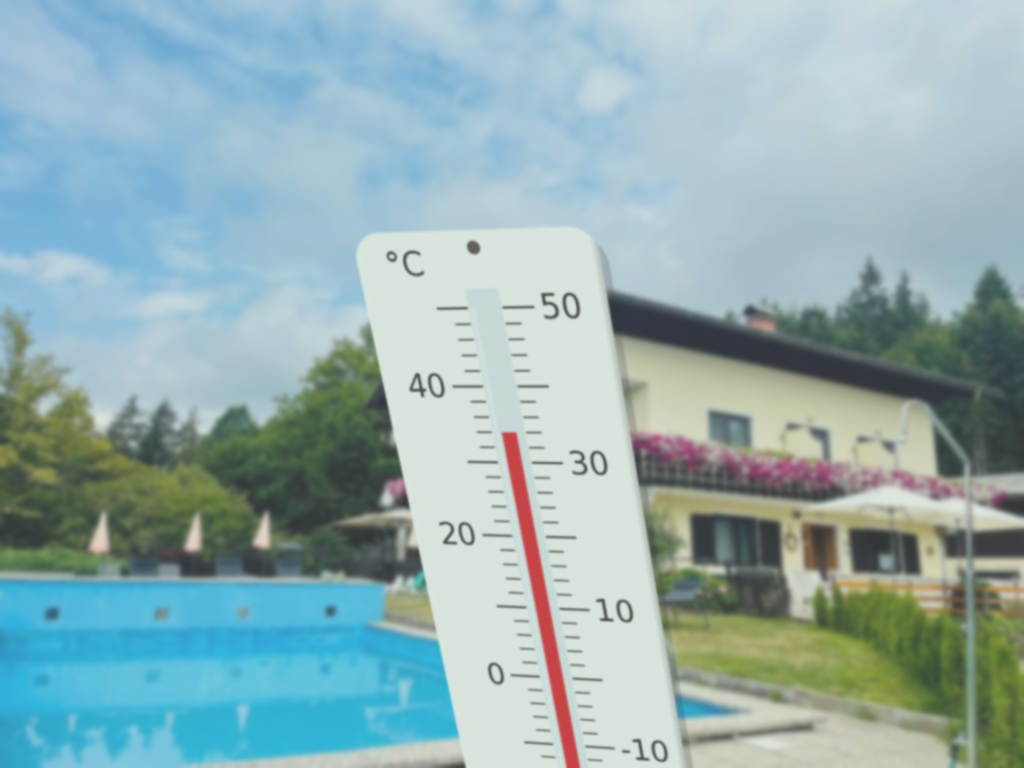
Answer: 34
